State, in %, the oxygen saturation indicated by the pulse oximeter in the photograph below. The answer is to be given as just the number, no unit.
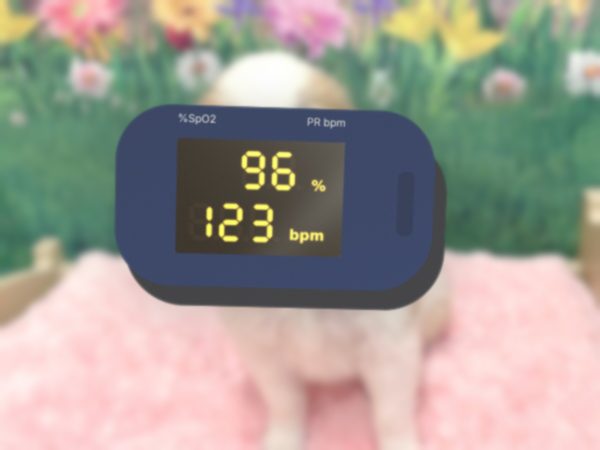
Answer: 96
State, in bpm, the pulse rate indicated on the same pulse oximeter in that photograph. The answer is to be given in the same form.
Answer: 123
